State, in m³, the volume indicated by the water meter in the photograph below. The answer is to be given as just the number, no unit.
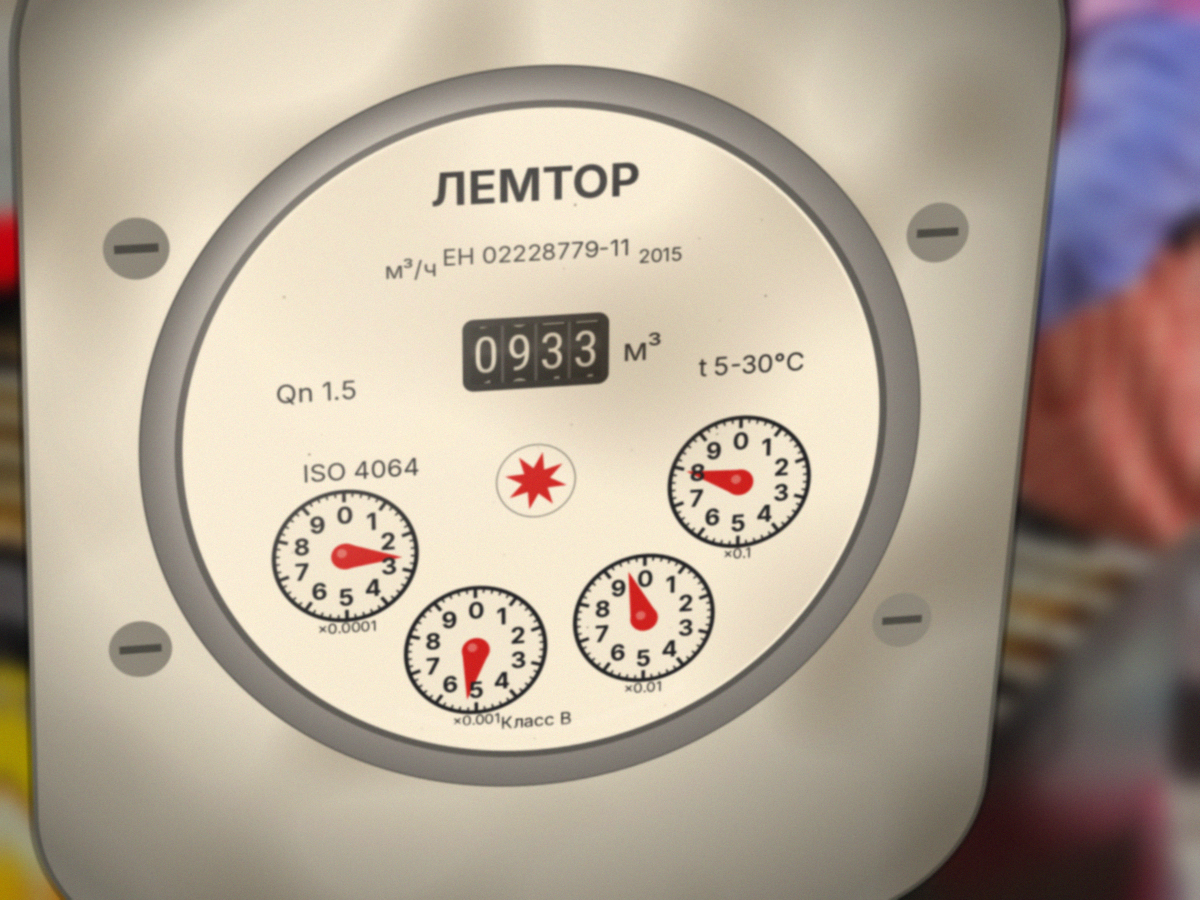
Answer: 933.7952
